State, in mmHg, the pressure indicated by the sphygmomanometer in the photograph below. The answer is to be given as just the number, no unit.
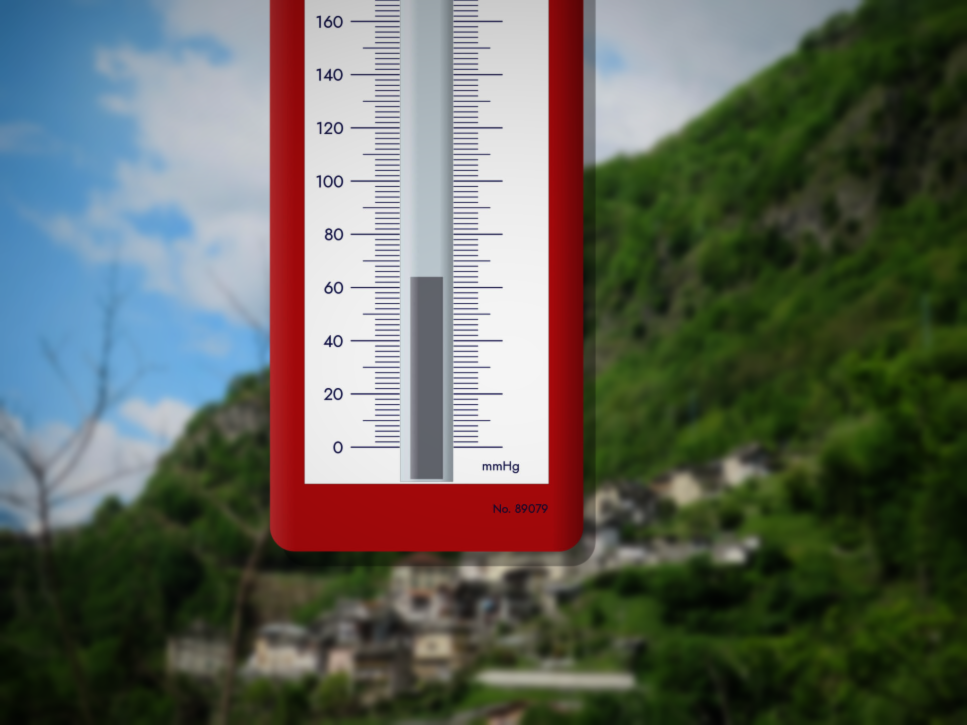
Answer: 64
